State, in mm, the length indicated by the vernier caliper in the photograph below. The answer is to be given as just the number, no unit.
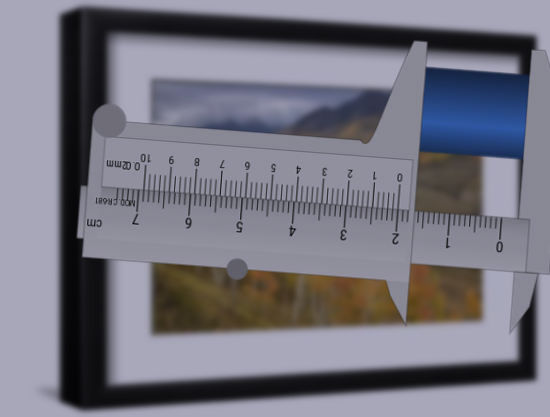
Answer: 20.0
